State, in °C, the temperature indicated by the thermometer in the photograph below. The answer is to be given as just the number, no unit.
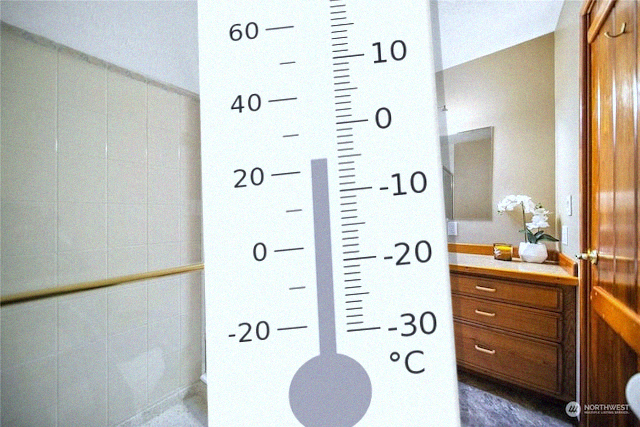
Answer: -5
